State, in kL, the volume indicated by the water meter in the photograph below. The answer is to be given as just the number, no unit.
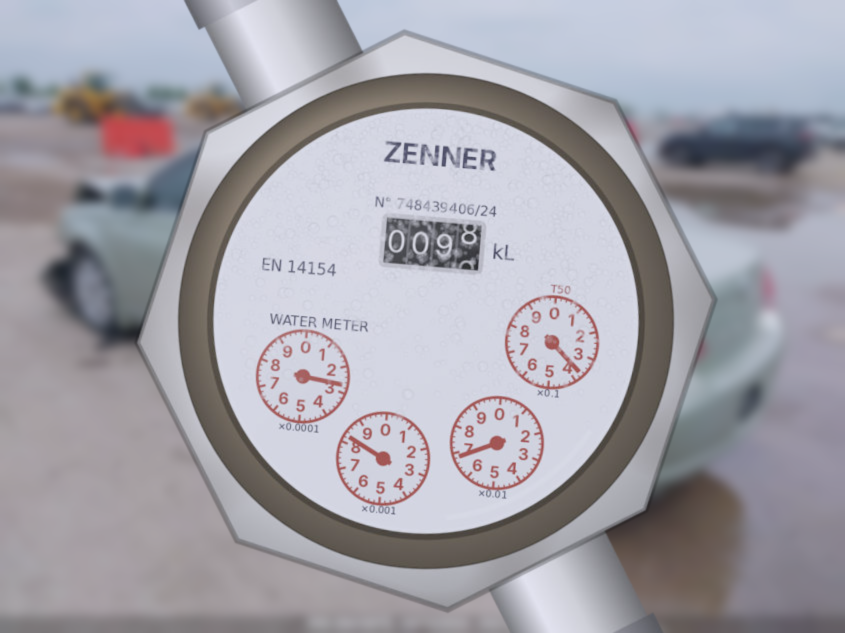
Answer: 98.3682
